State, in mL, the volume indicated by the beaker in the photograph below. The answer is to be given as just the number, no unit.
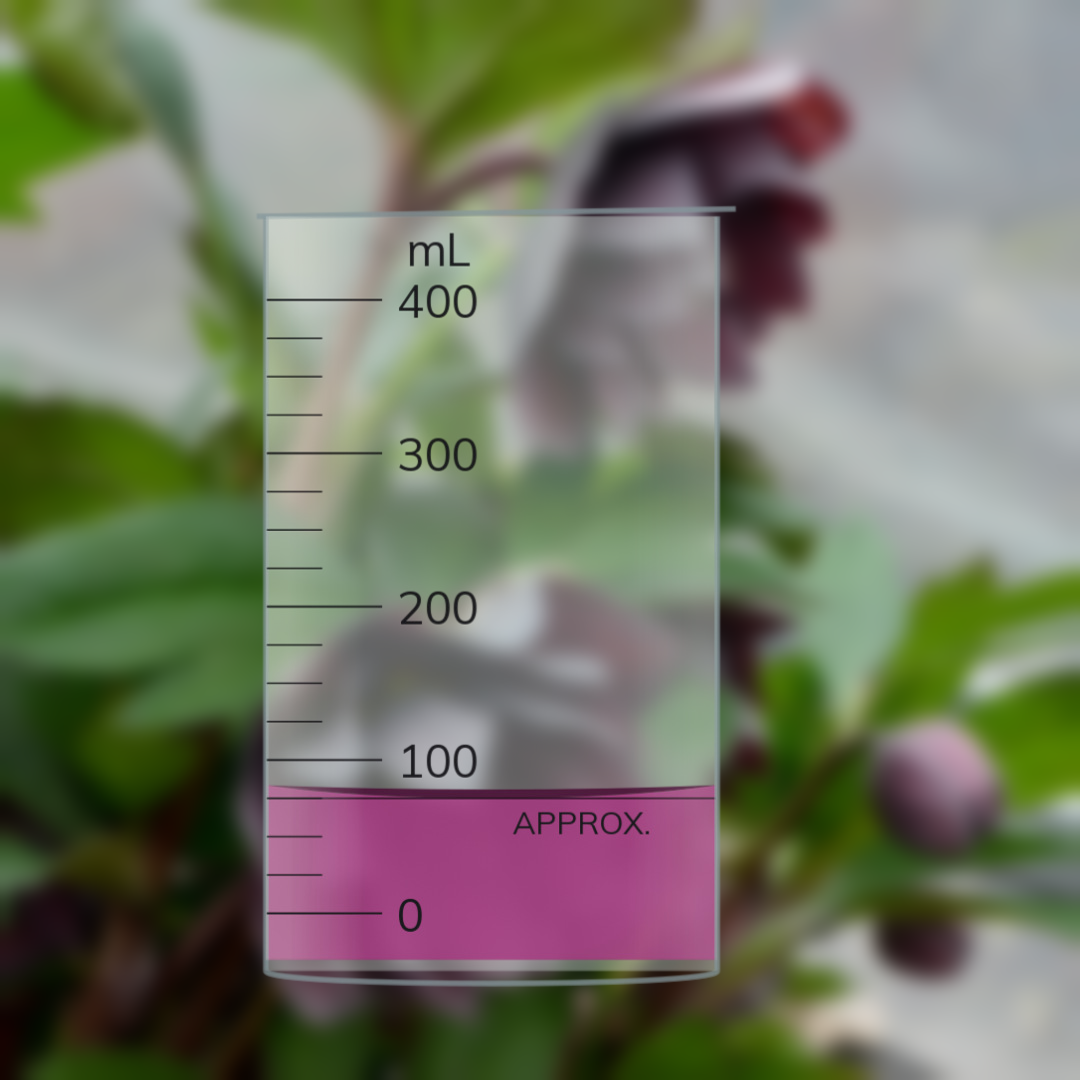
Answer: 75
